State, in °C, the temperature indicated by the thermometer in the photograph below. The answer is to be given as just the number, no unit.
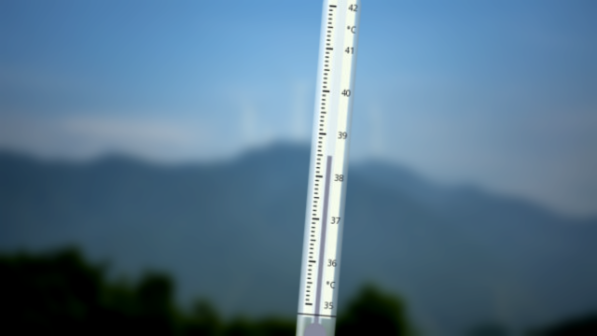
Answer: 38.5
